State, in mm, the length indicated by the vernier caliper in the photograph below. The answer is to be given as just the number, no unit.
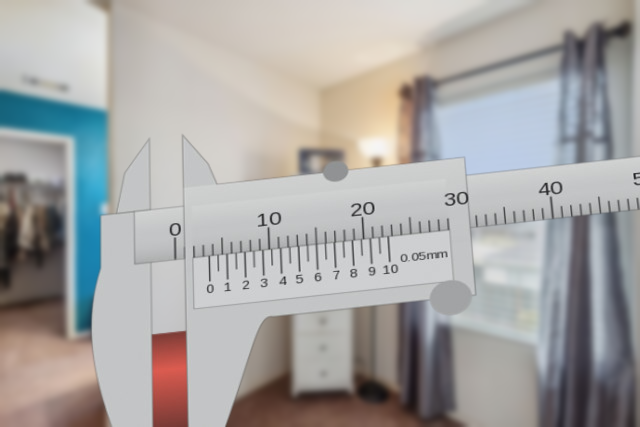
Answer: 3.6
